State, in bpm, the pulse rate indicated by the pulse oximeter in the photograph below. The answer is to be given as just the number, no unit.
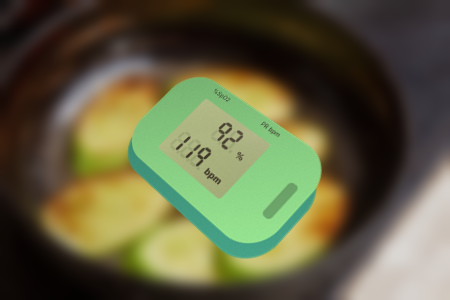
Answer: 119
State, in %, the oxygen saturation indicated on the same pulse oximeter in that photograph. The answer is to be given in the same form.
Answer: 92
